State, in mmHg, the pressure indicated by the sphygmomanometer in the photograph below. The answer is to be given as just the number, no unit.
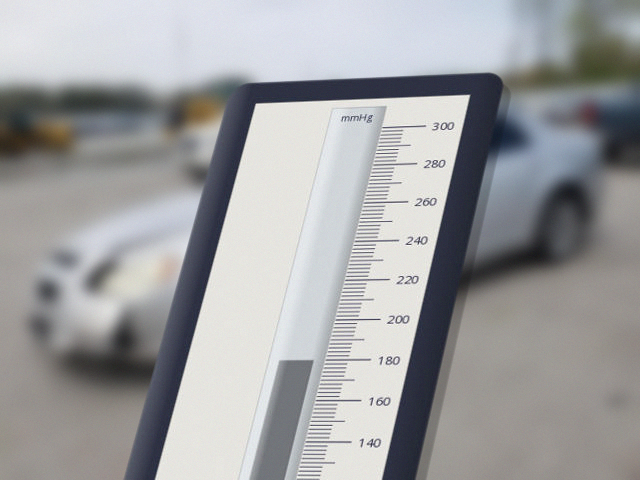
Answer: 180
